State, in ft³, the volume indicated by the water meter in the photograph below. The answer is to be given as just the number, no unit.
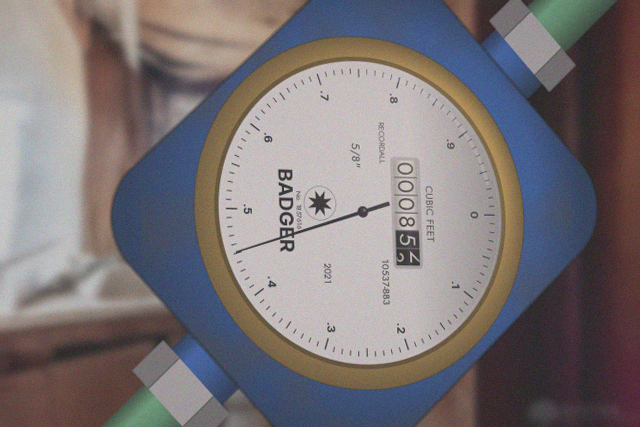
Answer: 852.45
